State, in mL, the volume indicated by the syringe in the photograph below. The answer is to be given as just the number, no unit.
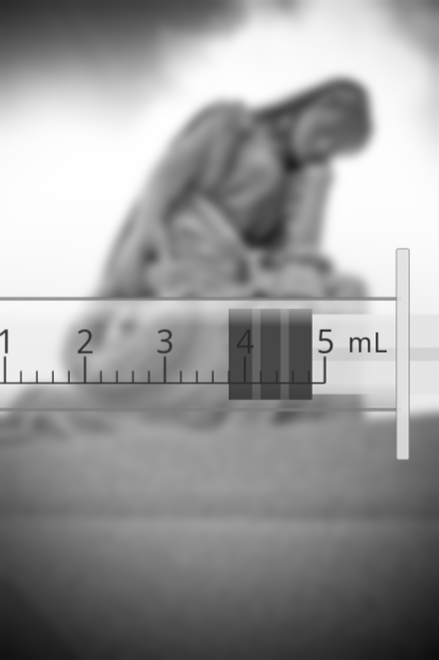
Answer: 3.8
